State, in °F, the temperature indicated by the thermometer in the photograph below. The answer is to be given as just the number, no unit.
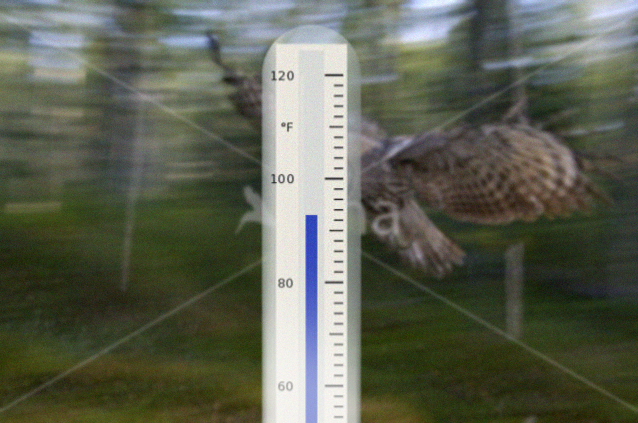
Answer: 93
